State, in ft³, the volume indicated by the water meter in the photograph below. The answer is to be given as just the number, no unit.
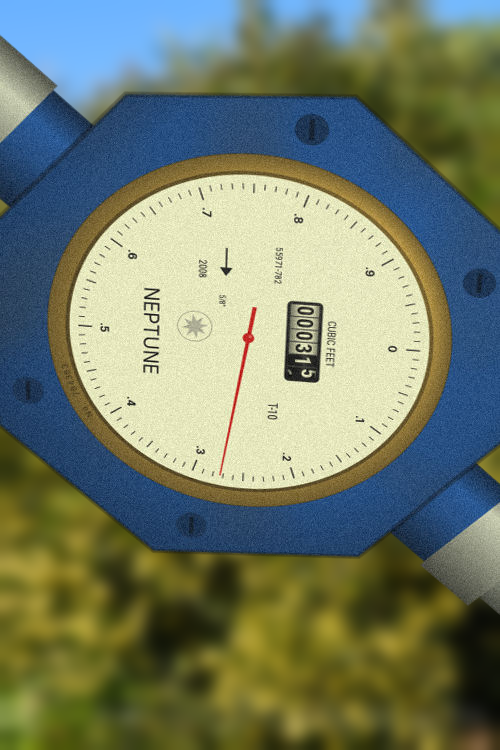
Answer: 315.27
